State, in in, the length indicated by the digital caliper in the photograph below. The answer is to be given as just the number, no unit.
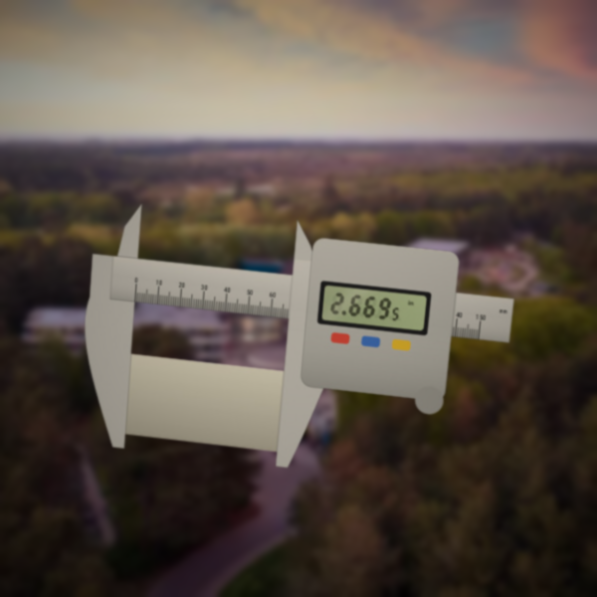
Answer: 2.6695
